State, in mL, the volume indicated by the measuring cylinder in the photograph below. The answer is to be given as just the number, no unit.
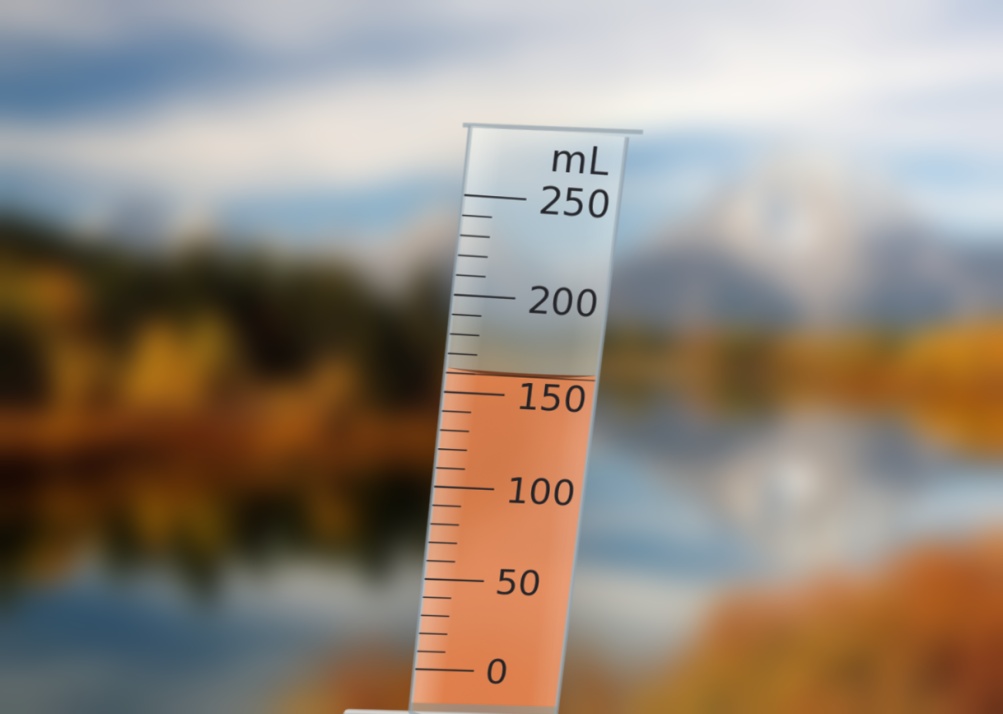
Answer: 160
